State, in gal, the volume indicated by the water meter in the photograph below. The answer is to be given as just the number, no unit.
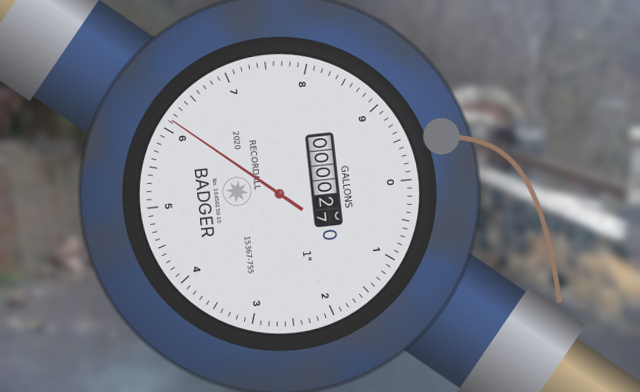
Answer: 266.1
